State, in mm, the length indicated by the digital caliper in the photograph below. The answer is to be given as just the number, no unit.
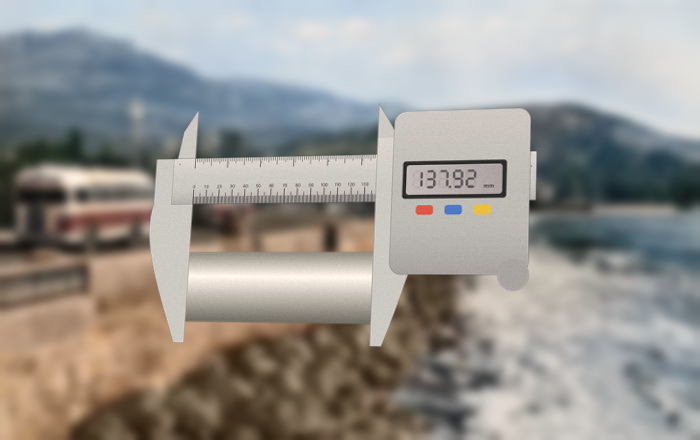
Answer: 137.92
